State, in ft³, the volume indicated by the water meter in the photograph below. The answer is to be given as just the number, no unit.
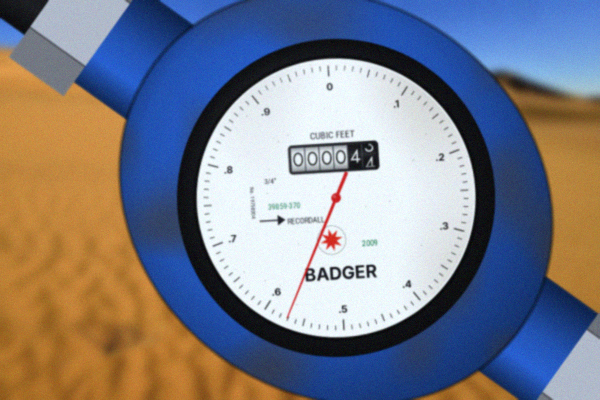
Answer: 43.57
